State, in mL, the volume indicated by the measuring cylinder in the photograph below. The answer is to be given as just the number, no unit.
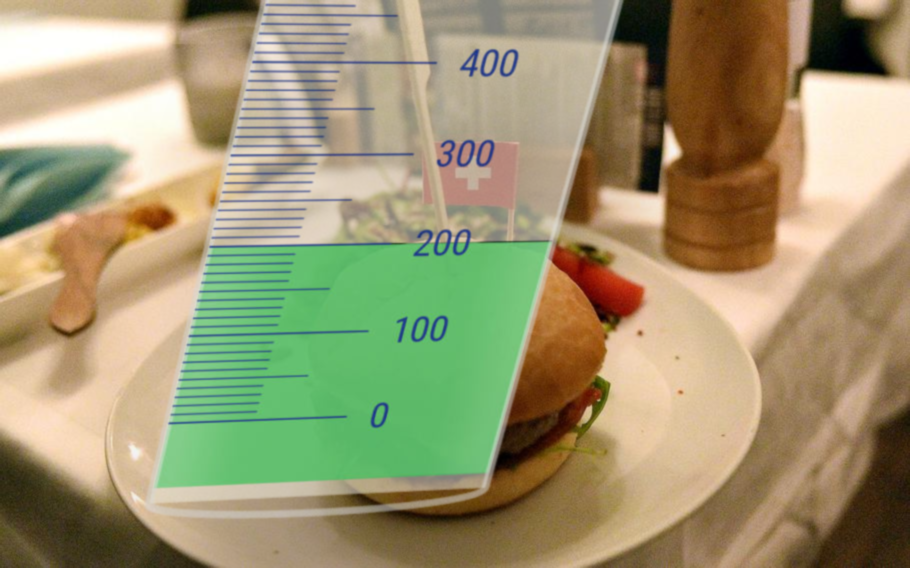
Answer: 200
